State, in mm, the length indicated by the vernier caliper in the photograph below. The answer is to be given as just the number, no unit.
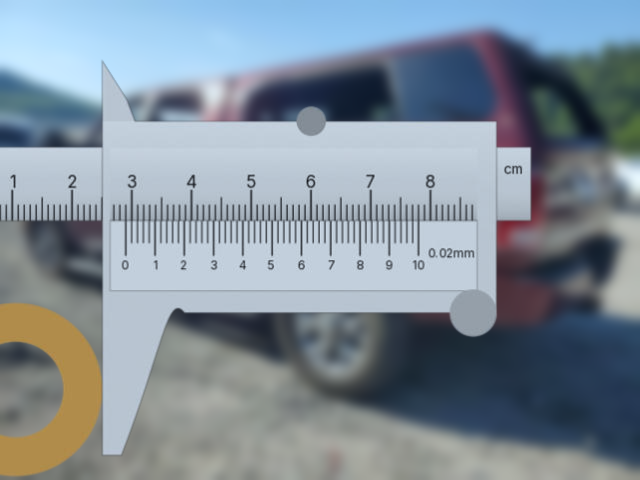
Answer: 29.0
